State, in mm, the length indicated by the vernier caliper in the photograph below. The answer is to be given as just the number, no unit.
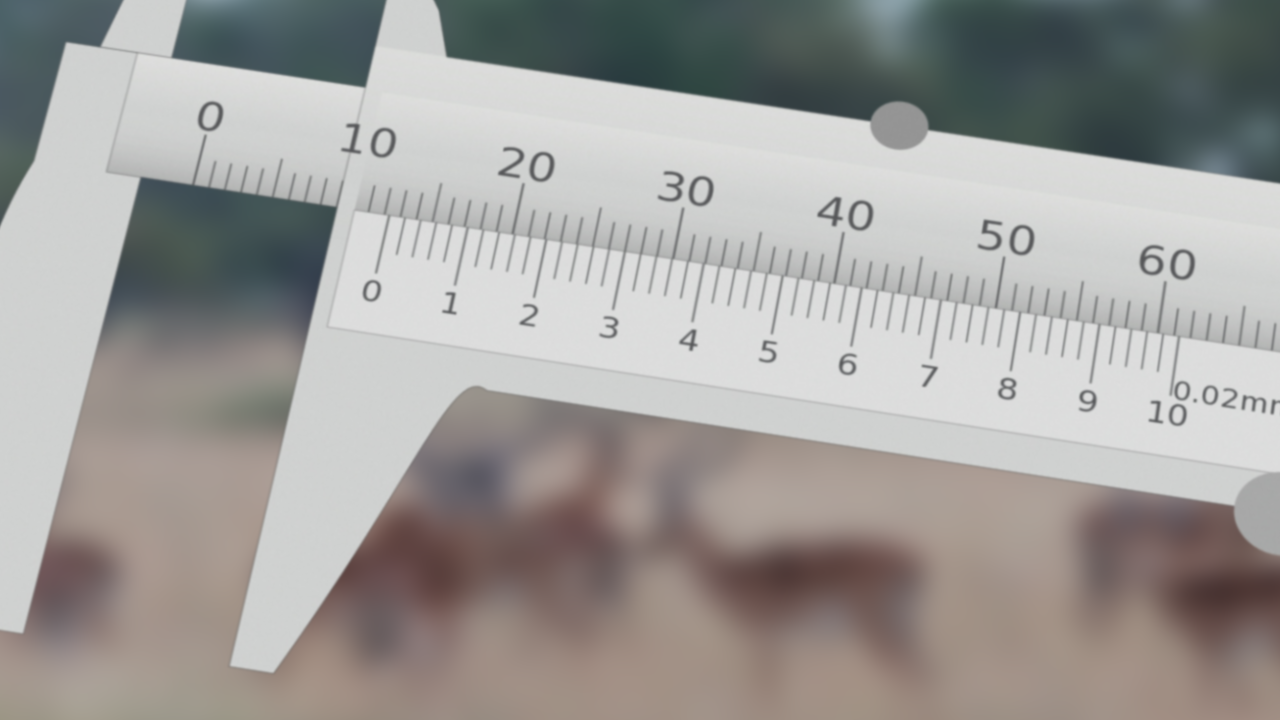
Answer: 12.3
